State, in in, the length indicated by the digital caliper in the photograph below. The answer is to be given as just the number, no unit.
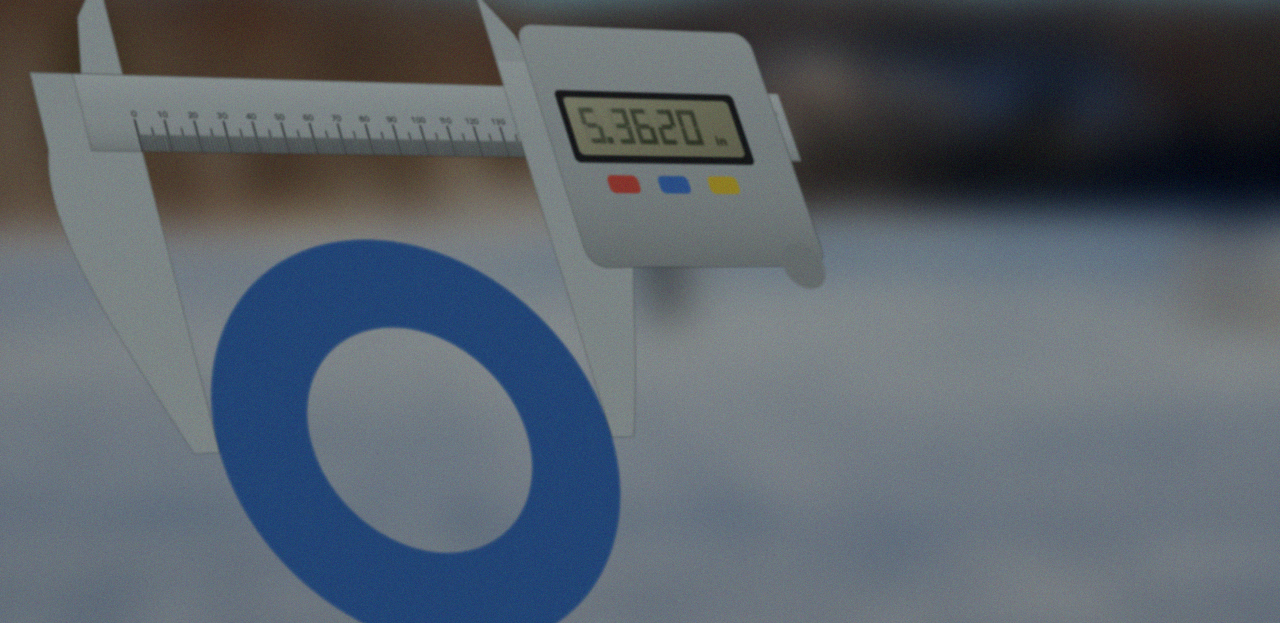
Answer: 5.3620
